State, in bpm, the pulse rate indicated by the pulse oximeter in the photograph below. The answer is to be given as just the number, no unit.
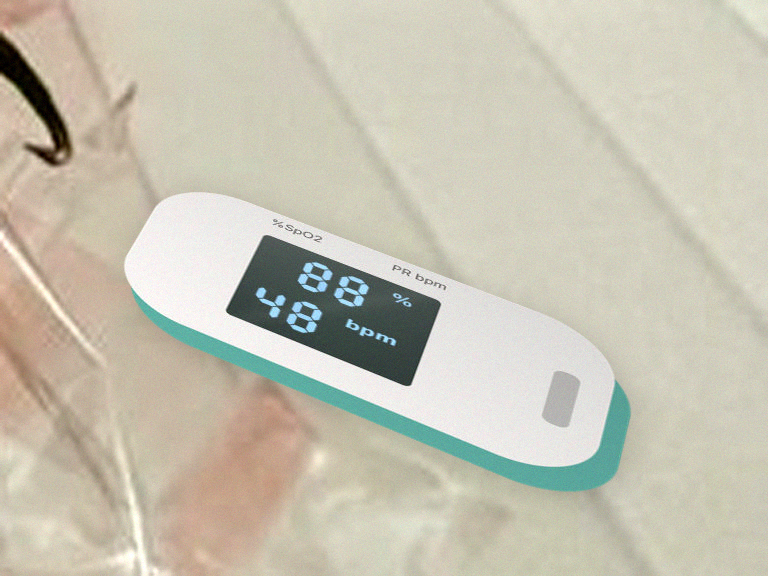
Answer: 48
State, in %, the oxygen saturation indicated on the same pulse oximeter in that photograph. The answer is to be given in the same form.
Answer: 88
